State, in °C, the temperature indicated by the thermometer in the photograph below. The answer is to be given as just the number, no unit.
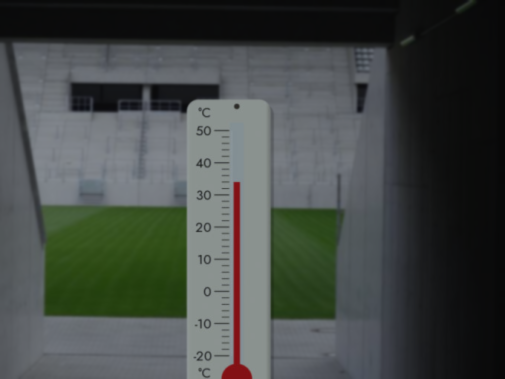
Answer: 34
